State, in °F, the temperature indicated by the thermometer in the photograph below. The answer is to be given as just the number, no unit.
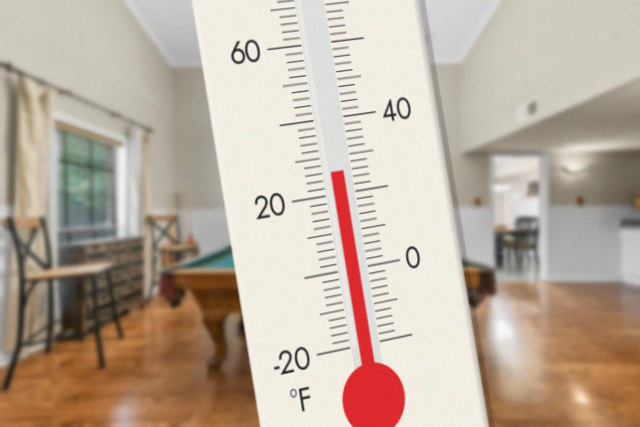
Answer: 26
